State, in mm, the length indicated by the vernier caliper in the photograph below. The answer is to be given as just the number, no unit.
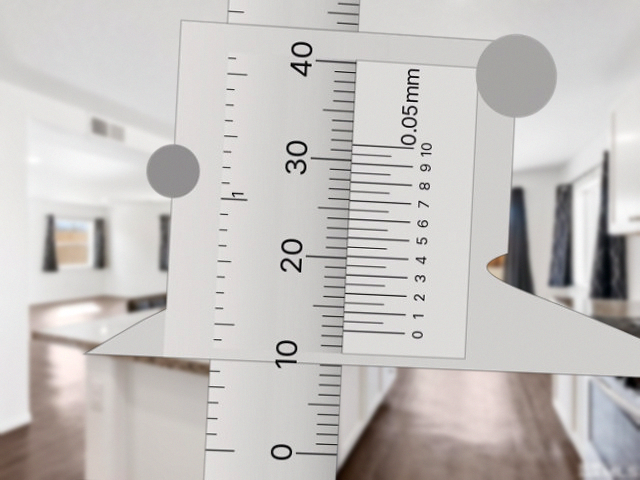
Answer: 12.6
